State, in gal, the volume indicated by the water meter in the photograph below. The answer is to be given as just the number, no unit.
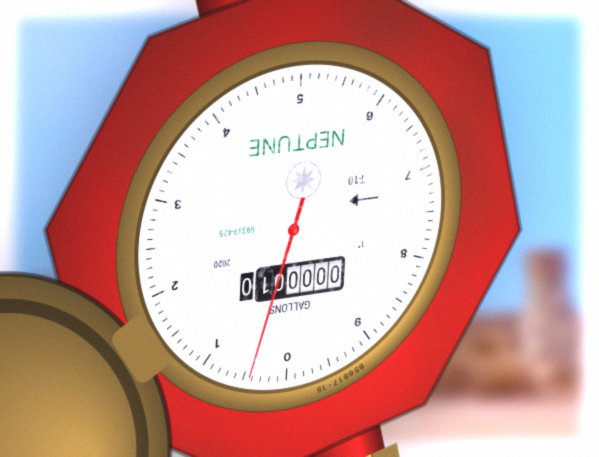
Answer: 10.4
